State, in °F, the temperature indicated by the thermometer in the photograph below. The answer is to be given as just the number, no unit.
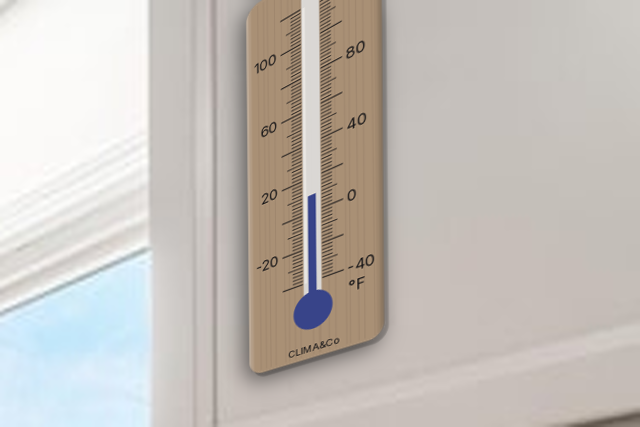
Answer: 10
